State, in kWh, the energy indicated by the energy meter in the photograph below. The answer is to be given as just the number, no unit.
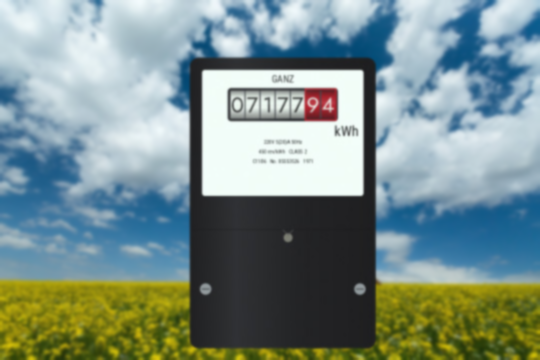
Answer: 7177.94
